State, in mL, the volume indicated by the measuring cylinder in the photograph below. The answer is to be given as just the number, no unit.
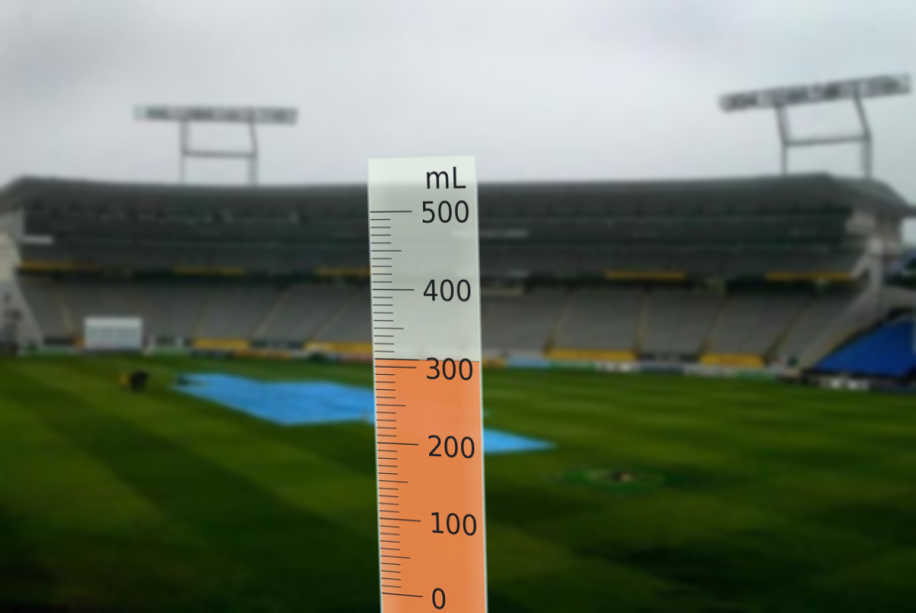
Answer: 310
